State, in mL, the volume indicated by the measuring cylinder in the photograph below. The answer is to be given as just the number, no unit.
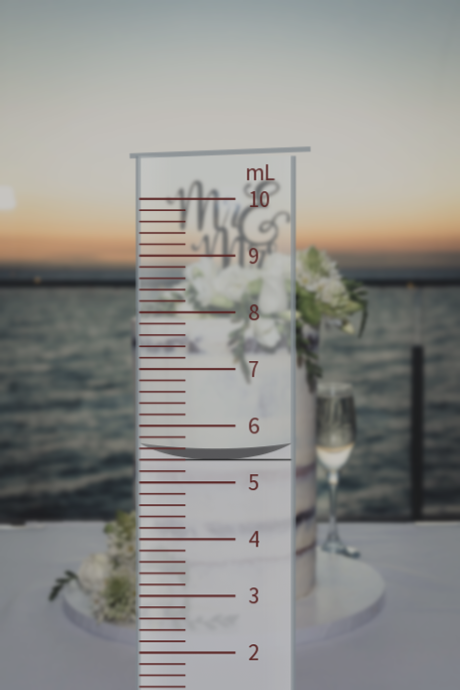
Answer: 5.4
